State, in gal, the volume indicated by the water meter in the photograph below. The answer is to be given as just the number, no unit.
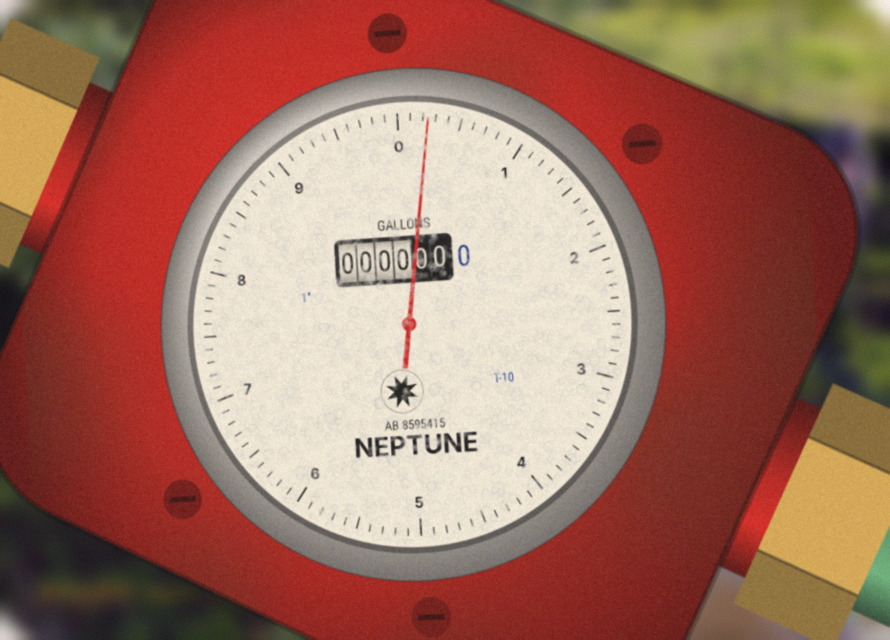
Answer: 0.2
